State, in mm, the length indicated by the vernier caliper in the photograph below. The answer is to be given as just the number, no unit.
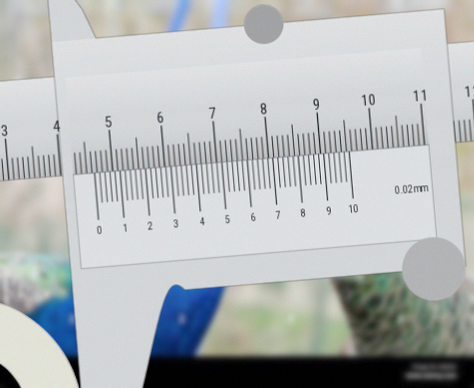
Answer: 46.5
